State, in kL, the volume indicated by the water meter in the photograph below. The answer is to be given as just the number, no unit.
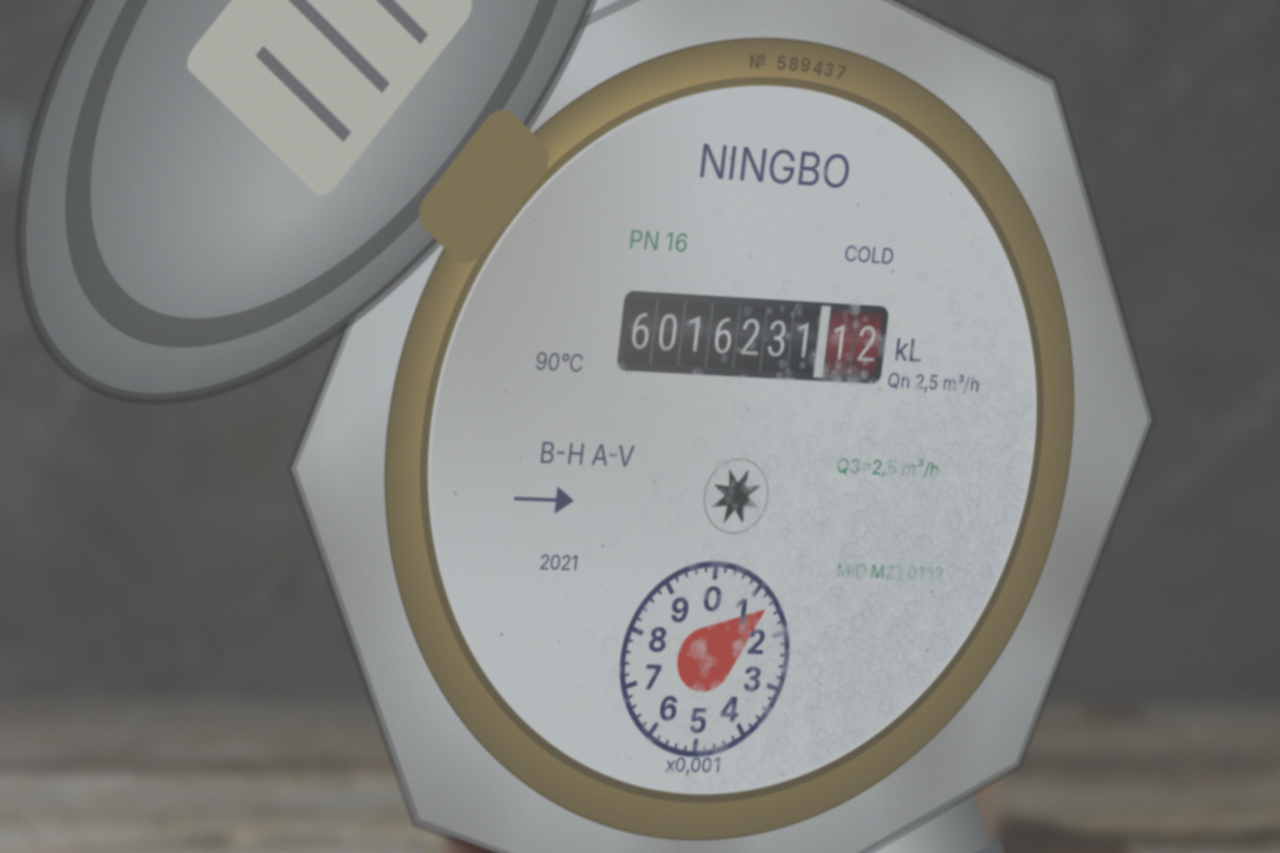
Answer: 6016231.121
